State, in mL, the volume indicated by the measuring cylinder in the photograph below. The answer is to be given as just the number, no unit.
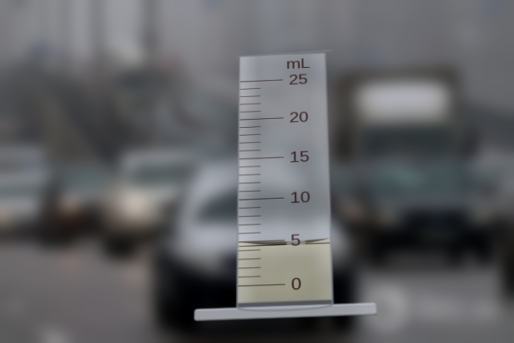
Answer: 4.5
